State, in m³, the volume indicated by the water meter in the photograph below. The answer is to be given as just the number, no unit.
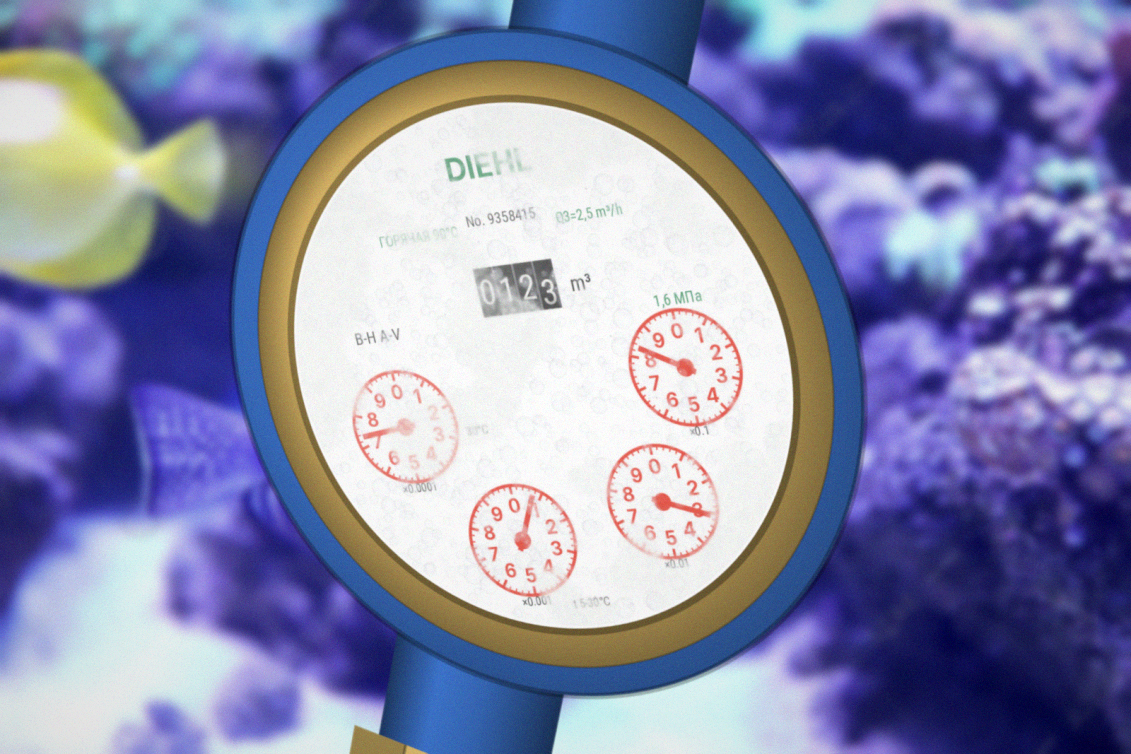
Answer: 122.8307
